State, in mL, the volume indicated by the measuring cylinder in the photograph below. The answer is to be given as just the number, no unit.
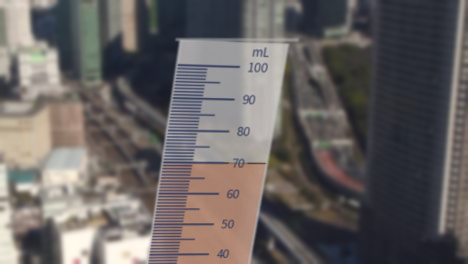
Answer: 70
